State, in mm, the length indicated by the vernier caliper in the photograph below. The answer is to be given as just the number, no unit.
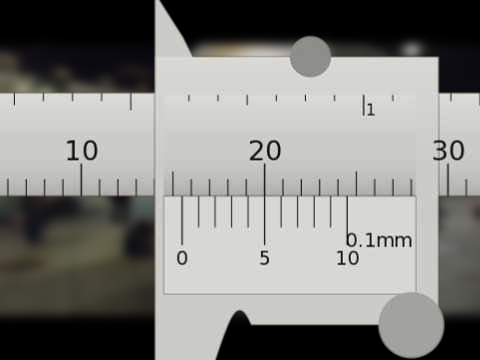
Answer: 15.5
